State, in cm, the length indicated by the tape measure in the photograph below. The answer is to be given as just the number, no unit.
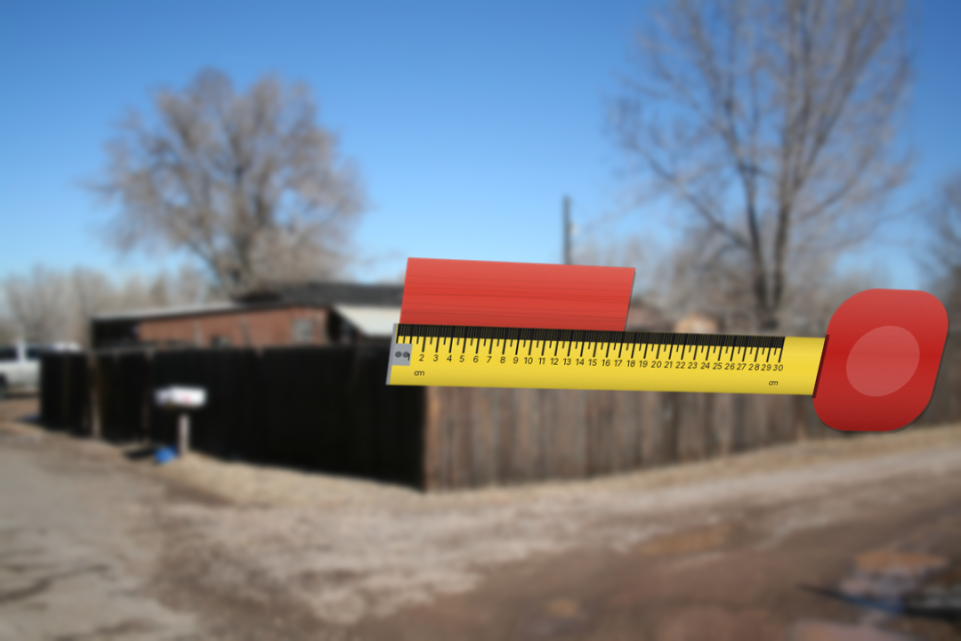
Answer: 17
